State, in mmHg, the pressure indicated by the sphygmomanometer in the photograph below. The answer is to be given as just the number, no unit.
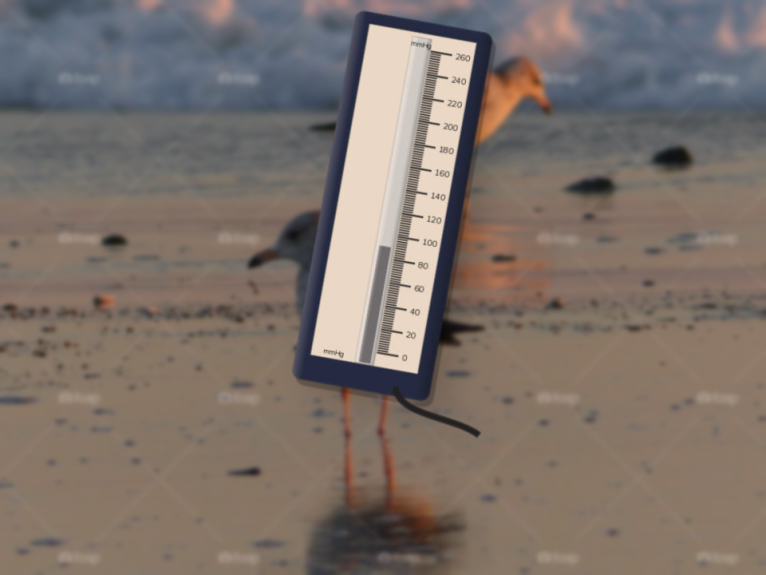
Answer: 90
